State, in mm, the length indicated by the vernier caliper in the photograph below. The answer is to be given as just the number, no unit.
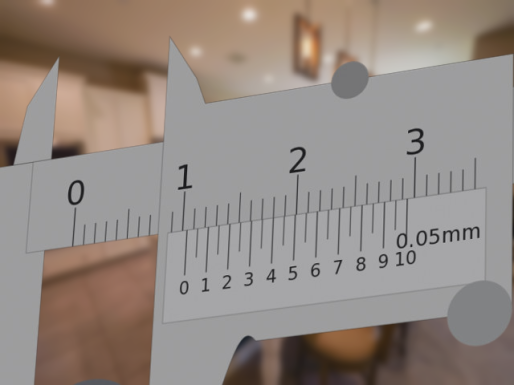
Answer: 10.4
